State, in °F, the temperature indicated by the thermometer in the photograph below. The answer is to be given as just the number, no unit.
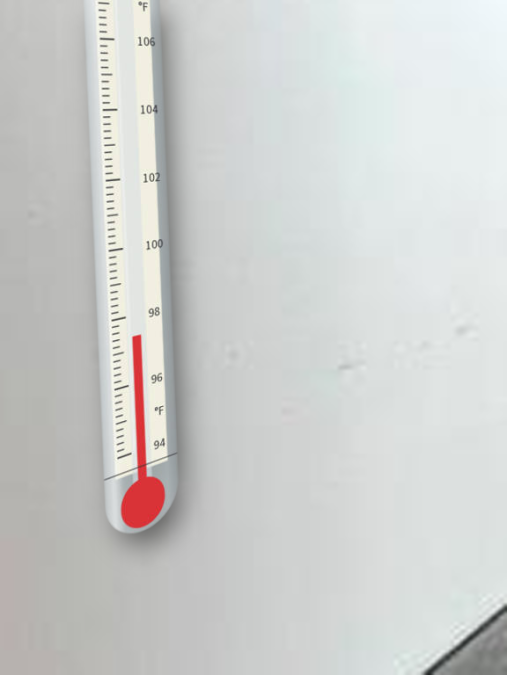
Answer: 97.4
